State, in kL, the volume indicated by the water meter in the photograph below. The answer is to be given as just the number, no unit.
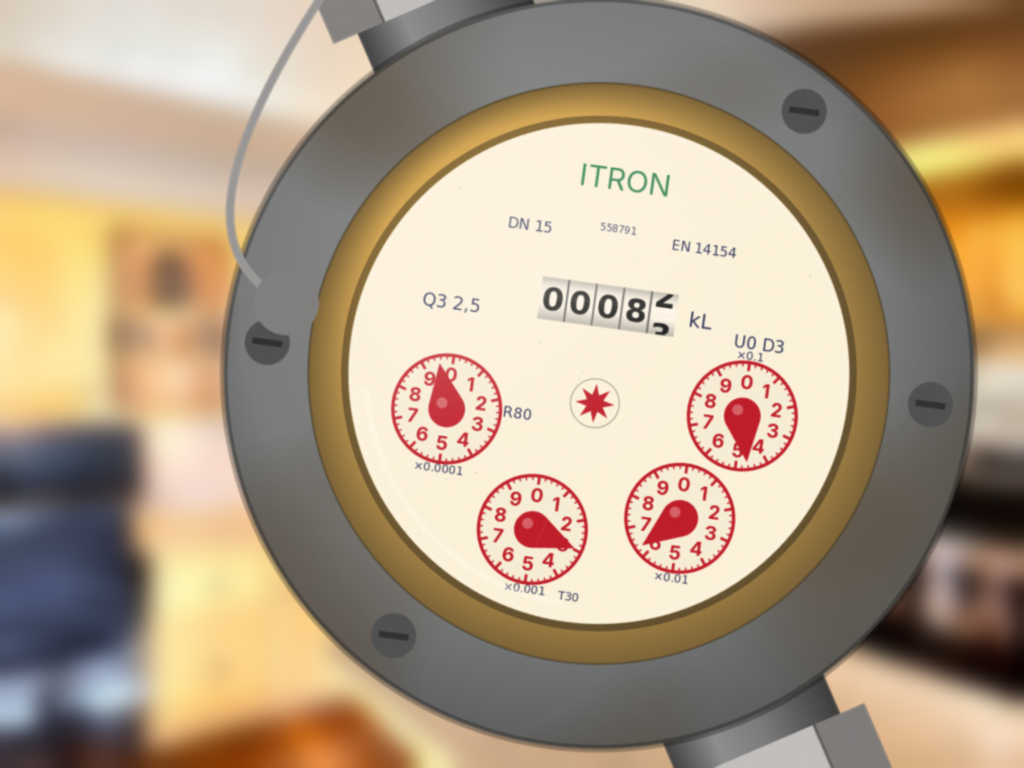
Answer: 82.4629
